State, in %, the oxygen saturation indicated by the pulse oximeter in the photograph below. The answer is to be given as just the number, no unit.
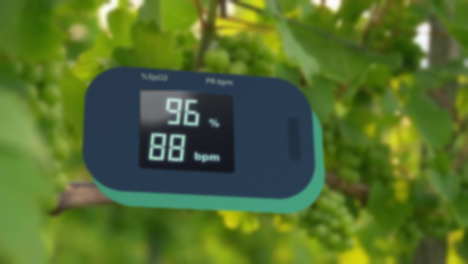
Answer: 96
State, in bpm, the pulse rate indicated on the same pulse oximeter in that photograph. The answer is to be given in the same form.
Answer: 88
